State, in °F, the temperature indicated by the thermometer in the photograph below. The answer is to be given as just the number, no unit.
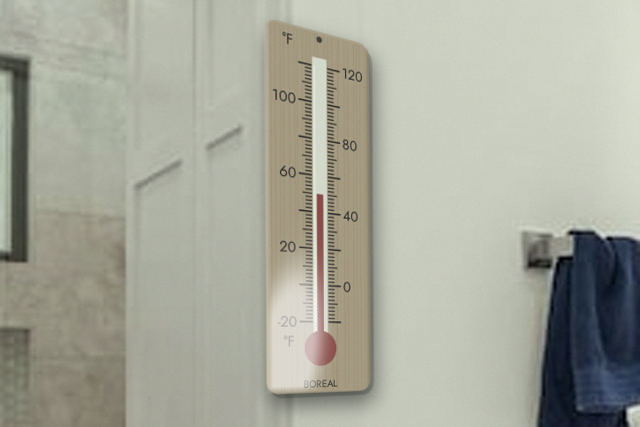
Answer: 50
